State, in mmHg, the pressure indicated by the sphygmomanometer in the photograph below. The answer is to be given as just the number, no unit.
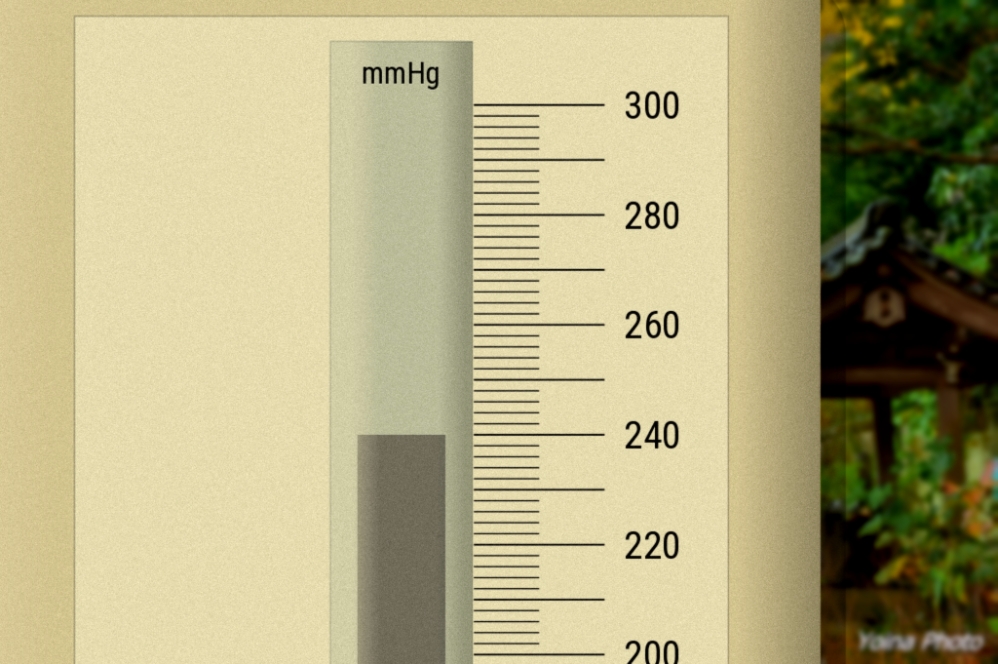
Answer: 240
